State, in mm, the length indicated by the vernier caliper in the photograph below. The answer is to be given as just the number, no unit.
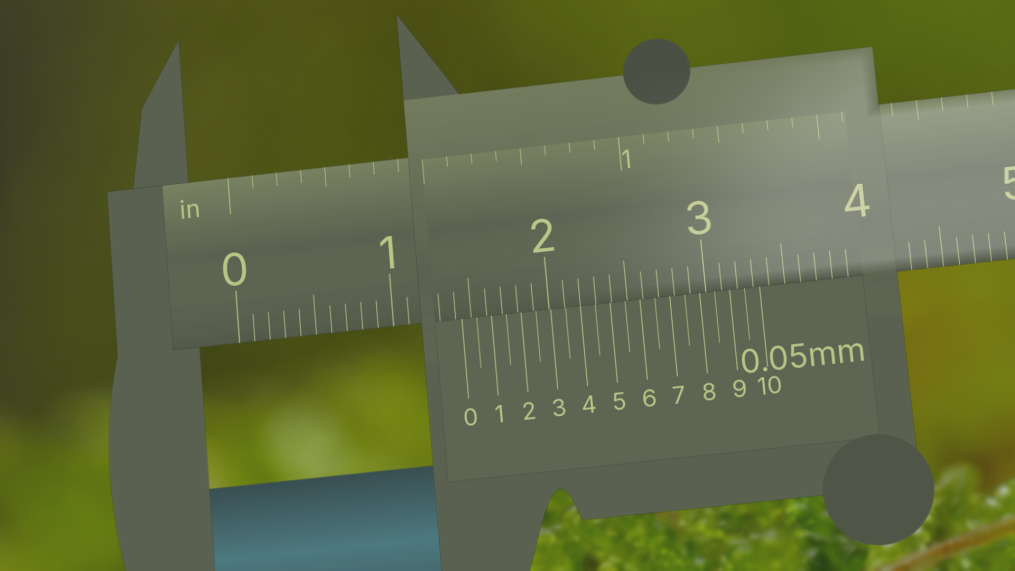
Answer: 14.4
